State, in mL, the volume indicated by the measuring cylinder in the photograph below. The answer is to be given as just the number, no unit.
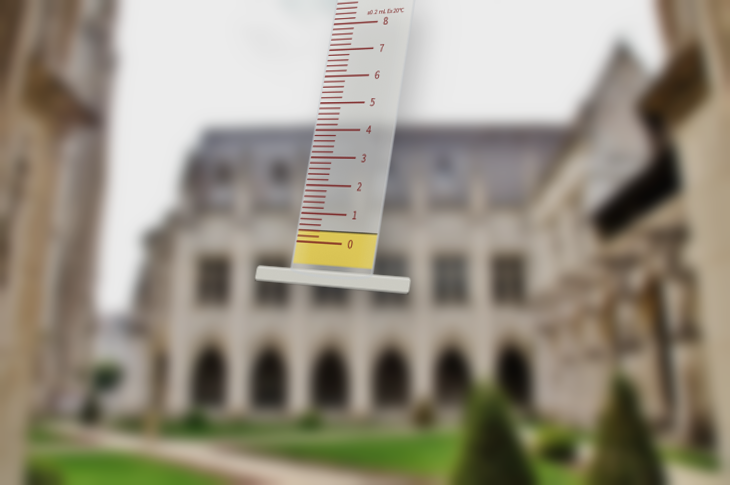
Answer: 0.4
